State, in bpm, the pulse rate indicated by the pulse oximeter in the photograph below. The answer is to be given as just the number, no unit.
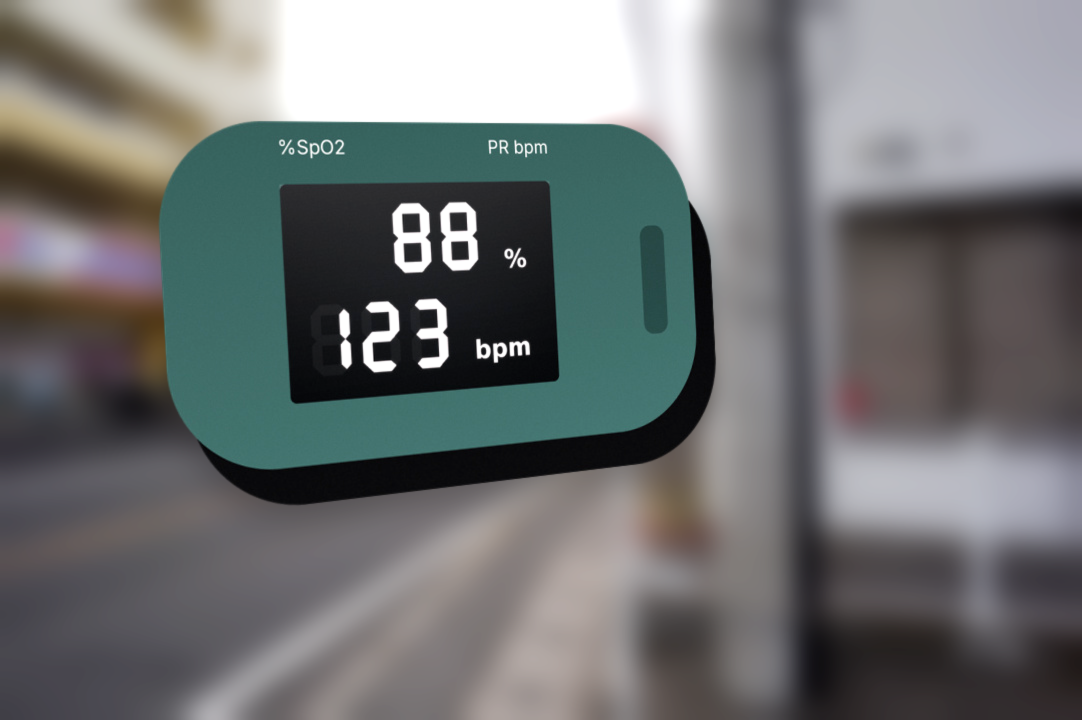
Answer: 123
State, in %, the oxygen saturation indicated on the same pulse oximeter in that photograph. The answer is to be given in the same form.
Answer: 88
